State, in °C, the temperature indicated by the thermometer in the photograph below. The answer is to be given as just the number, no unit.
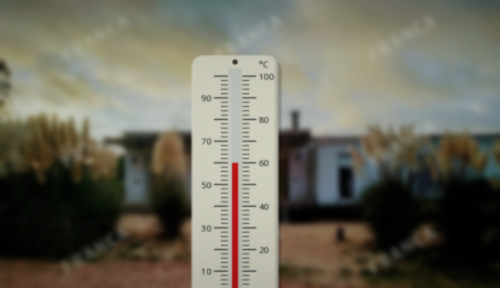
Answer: 60
